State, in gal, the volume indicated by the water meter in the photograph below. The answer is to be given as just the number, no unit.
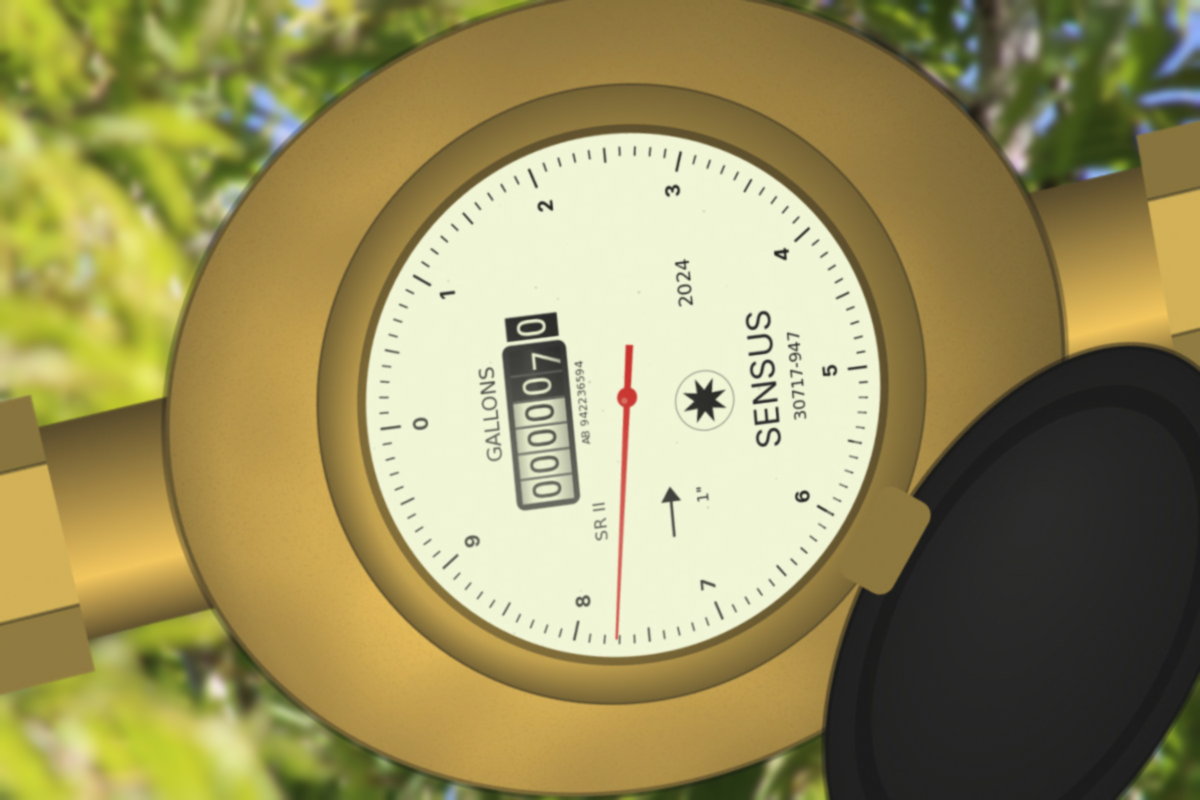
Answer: 67.7
